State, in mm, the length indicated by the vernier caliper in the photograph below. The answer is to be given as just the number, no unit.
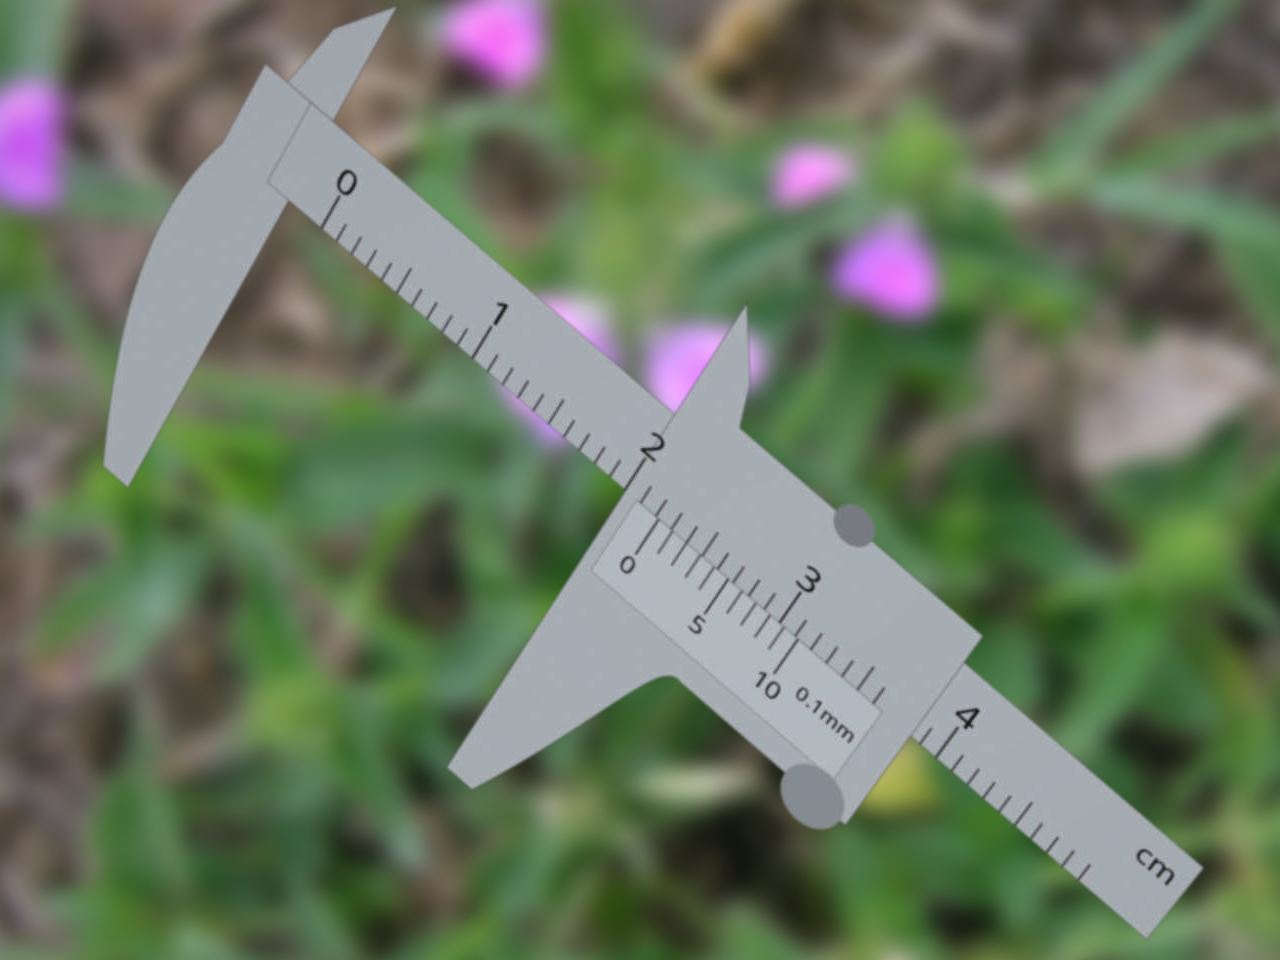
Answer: 22.2
